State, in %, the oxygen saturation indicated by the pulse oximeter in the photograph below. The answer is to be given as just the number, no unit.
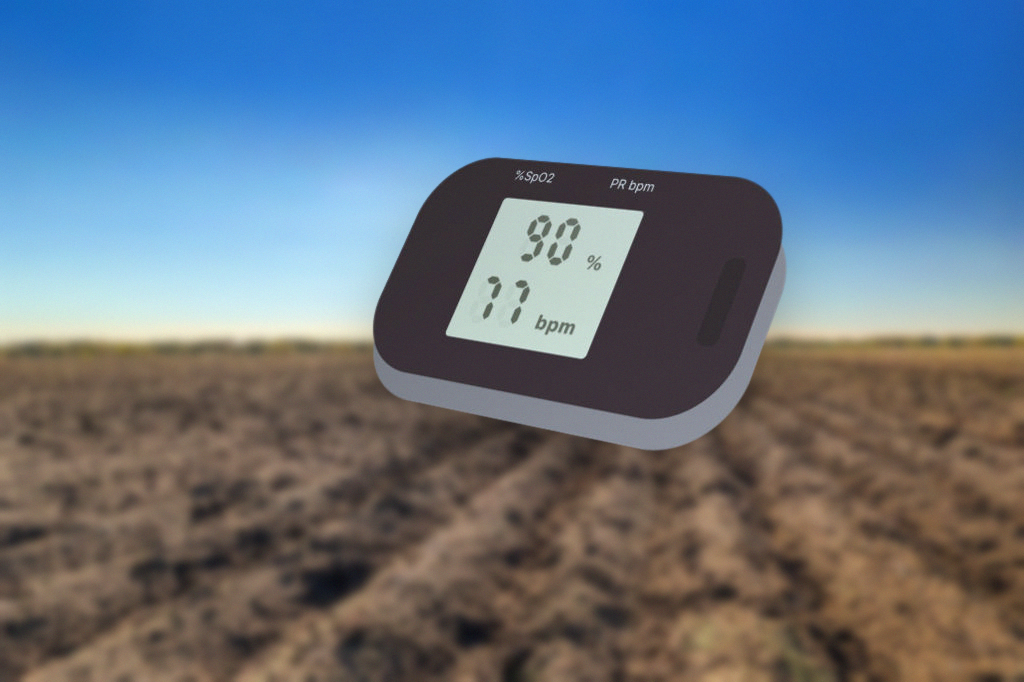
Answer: 90
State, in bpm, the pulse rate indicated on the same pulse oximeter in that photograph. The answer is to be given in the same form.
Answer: 77
